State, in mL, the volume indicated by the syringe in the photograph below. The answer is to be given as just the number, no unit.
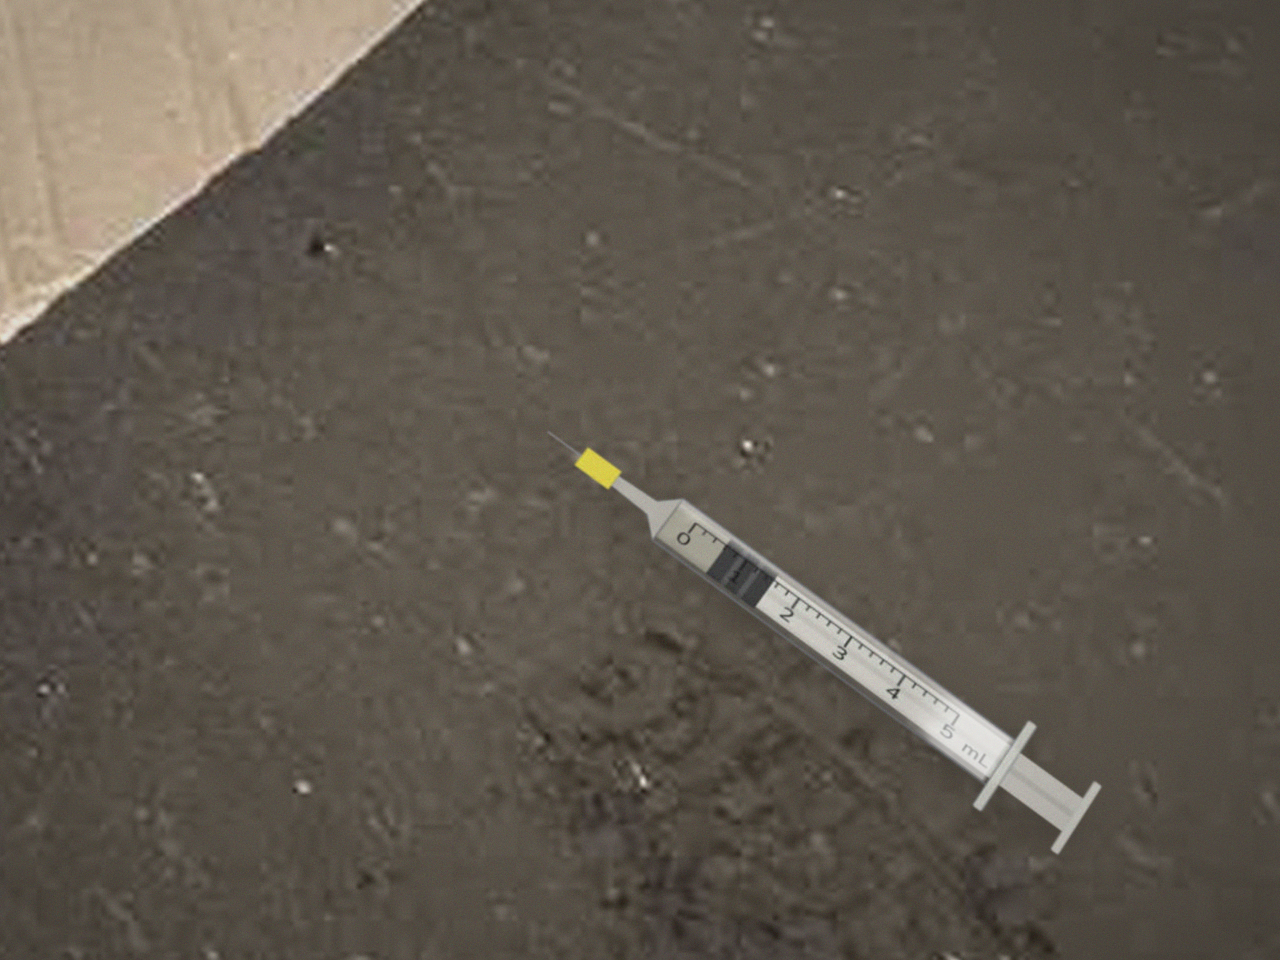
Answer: 0.6
